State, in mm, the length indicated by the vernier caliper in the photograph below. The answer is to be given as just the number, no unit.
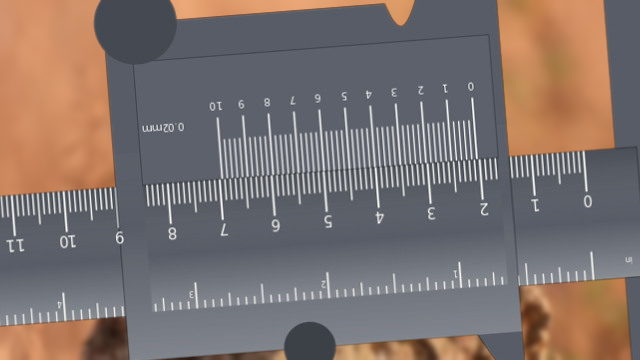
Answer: 20.5
